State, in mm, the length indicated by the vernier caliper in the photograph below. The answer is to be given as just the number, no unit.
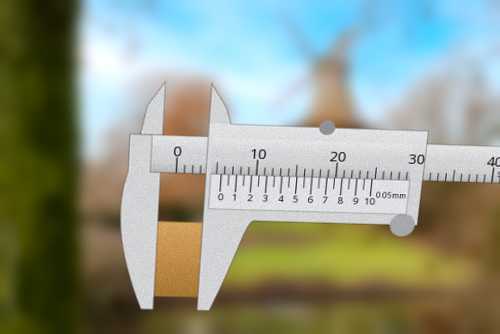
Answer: 5.6
